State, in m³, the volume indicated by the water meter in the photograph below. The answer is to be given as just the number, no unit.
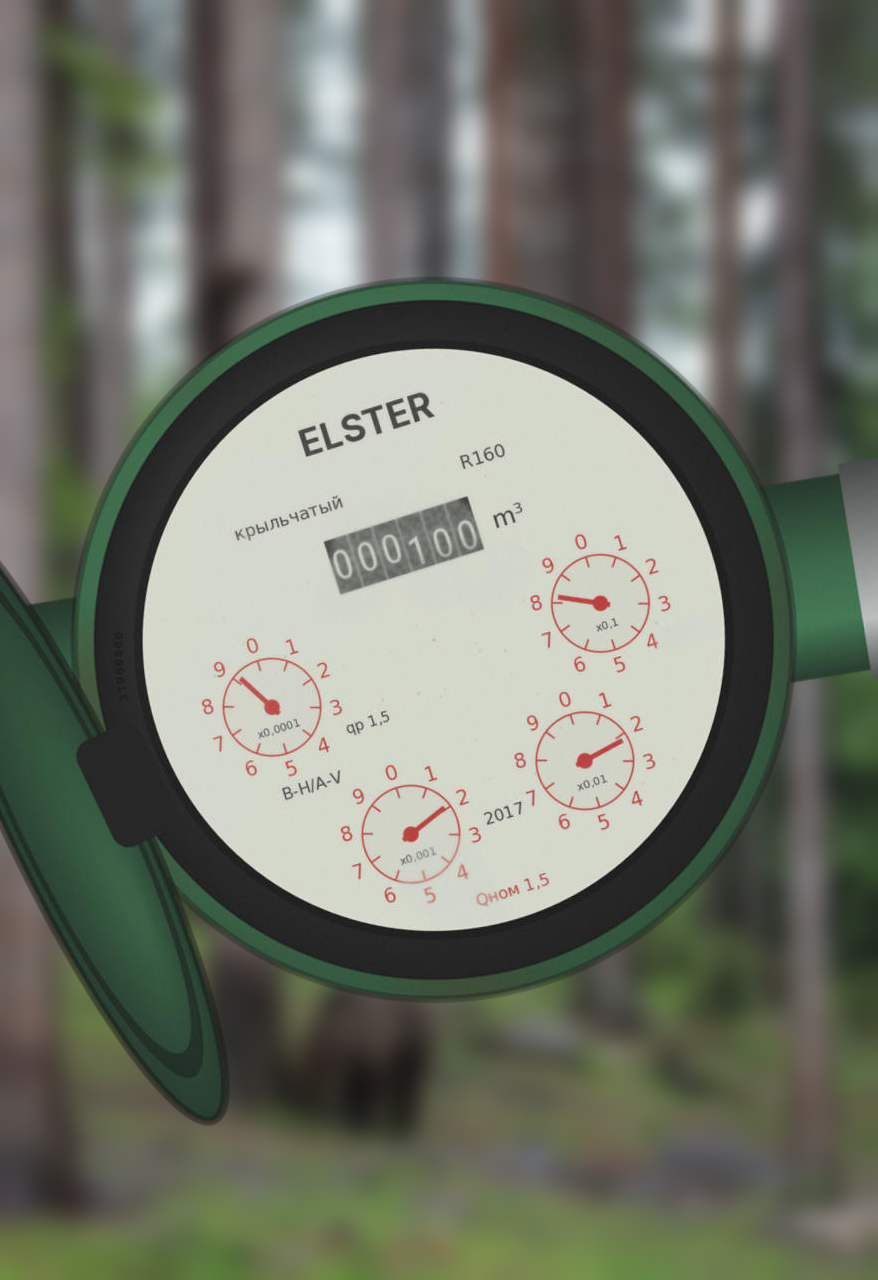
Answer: 99.8219
